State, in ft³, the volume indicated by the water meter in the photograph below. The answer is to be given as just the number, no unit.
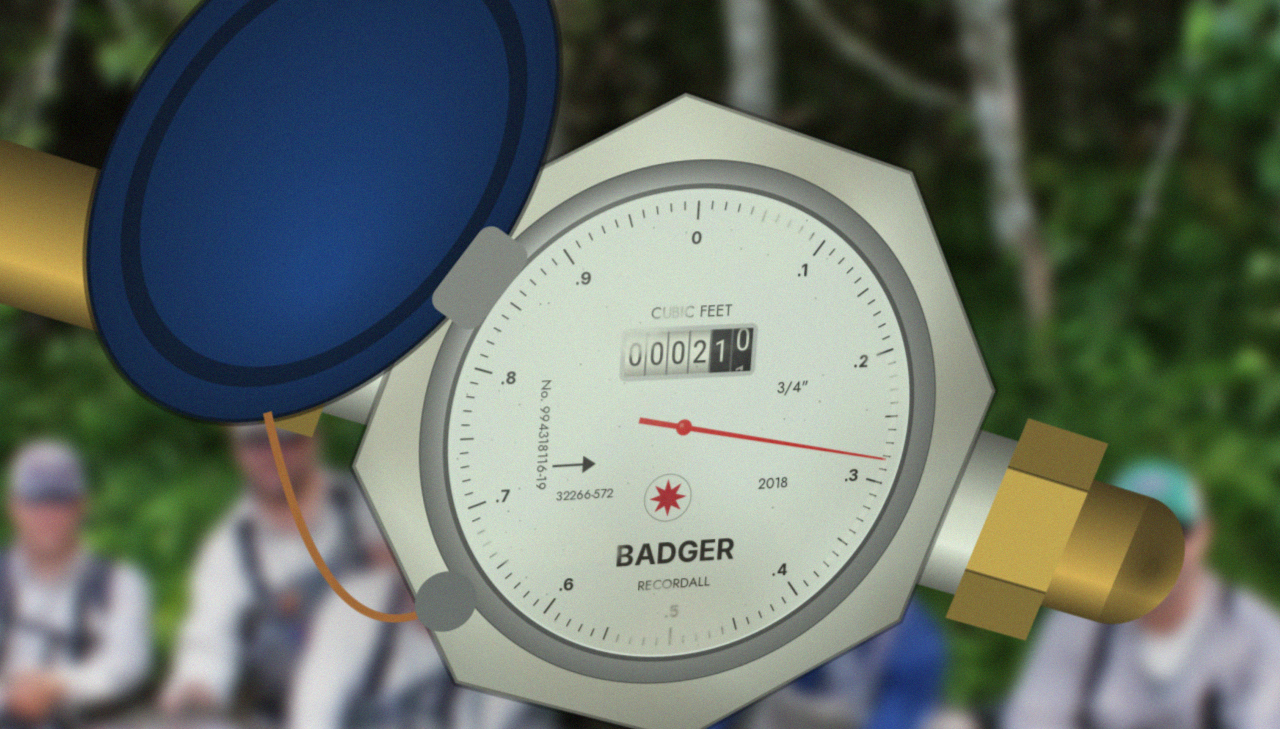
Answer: 210.28
